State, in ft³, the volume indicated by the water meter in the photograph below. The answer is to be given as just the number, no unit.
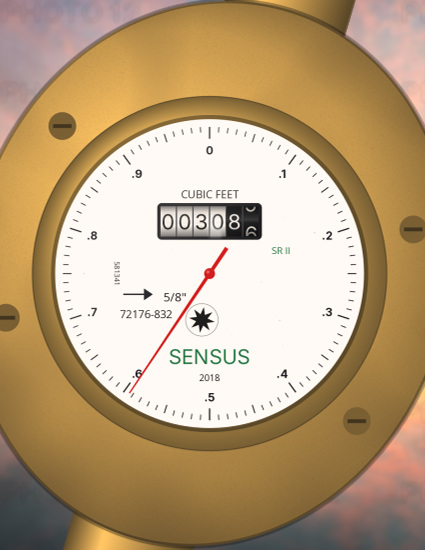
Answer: 3085.59
